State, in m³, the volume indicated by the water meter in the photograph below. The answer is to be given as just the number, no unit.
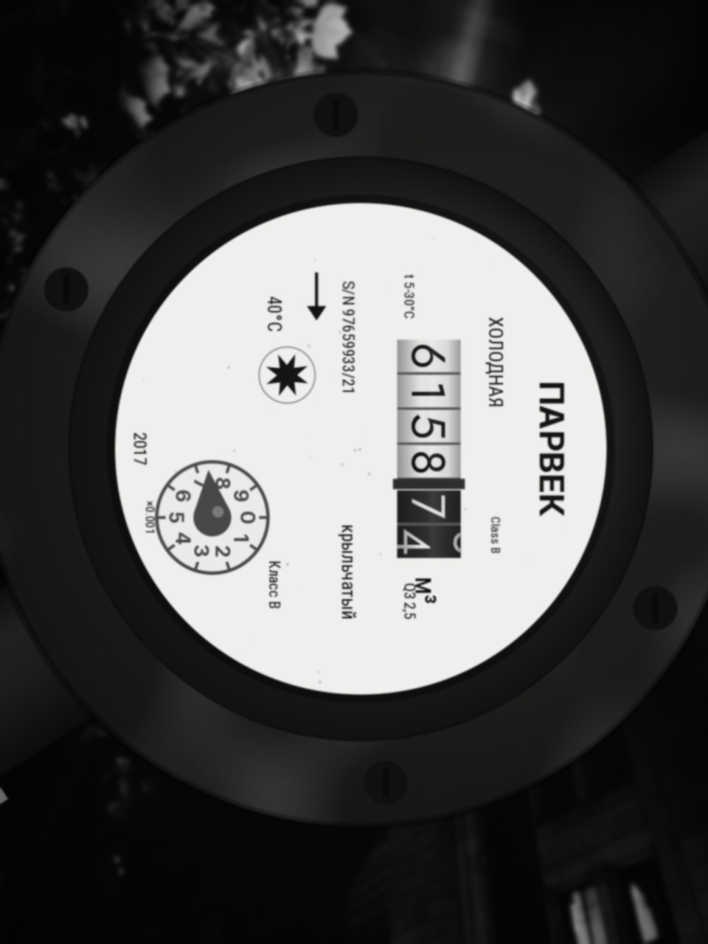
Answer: 6158.737
